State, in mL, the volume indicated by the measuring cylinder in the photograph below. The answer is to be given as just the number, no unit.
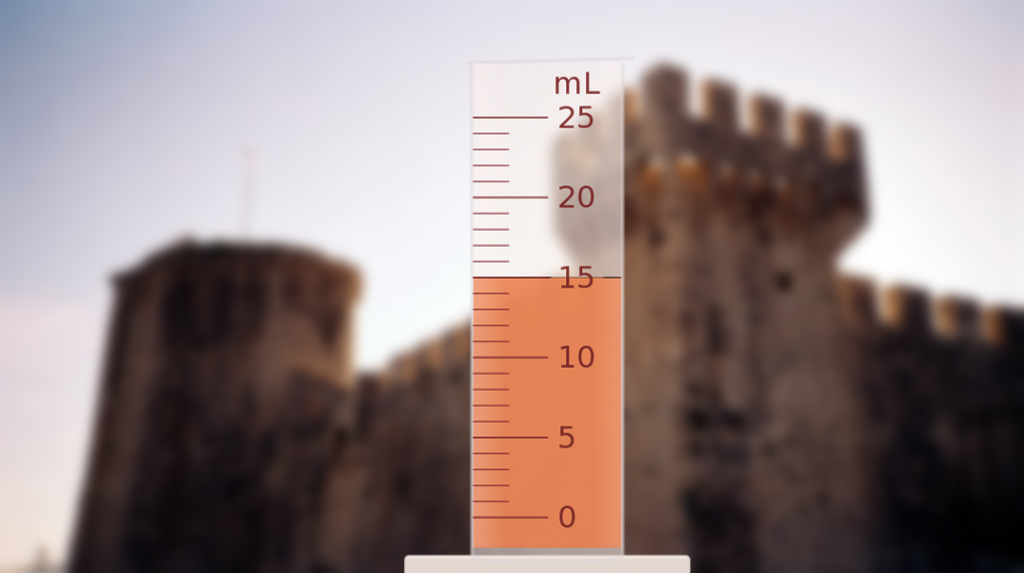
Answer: 15
